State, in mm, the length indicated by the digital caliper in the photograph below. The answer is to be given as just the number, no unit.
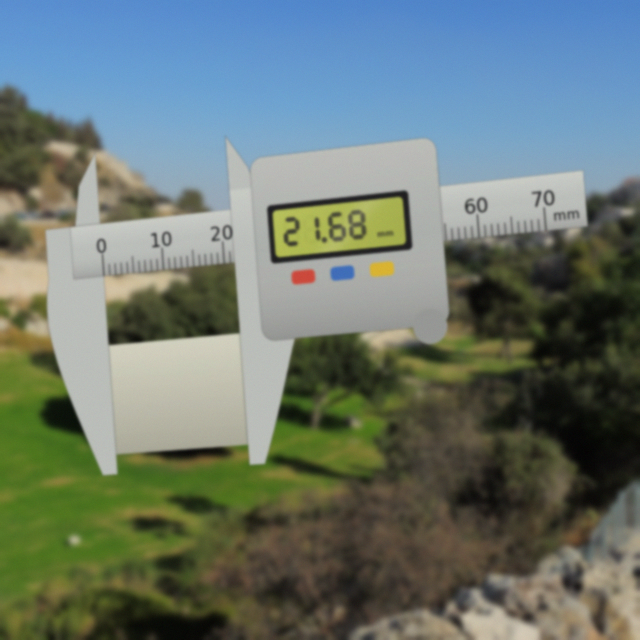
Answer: 21.68
